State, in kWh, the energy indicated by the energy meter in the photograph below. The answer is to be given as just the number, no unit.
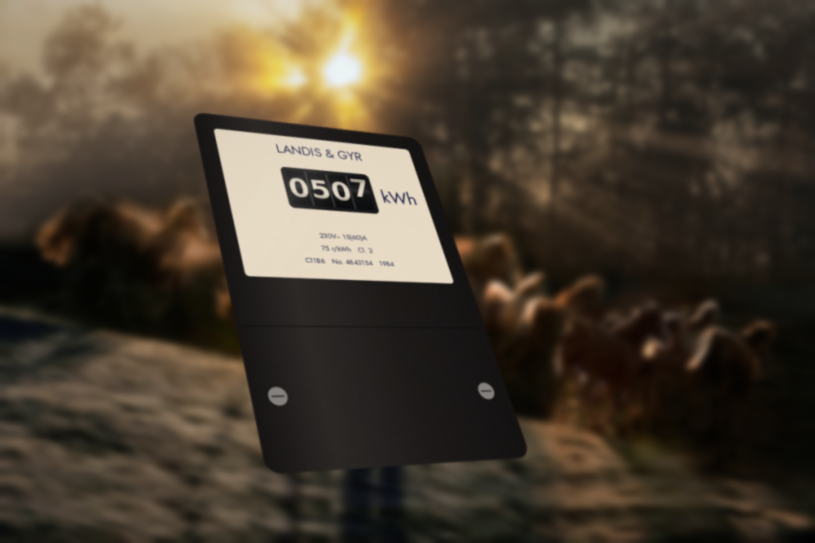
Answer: 507
